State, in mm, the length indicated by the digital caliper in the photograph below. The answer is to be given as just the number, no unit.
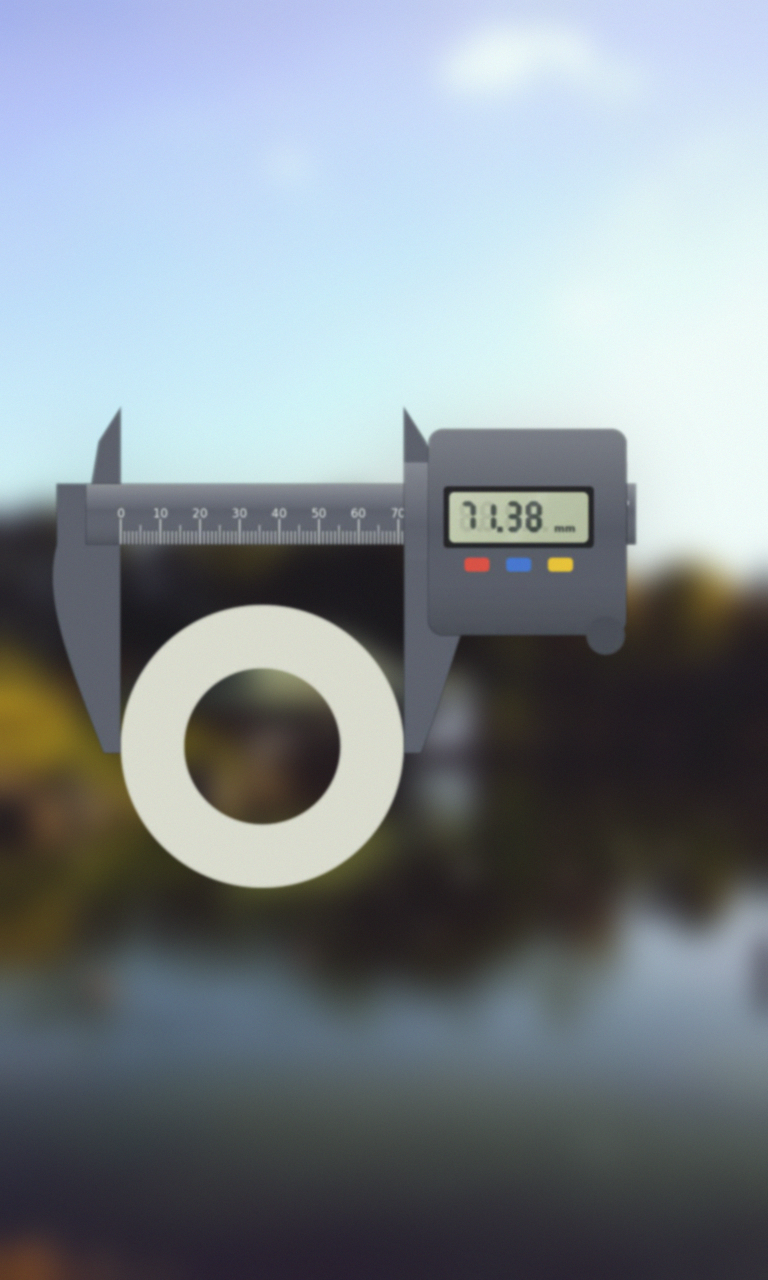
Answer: 71.38
